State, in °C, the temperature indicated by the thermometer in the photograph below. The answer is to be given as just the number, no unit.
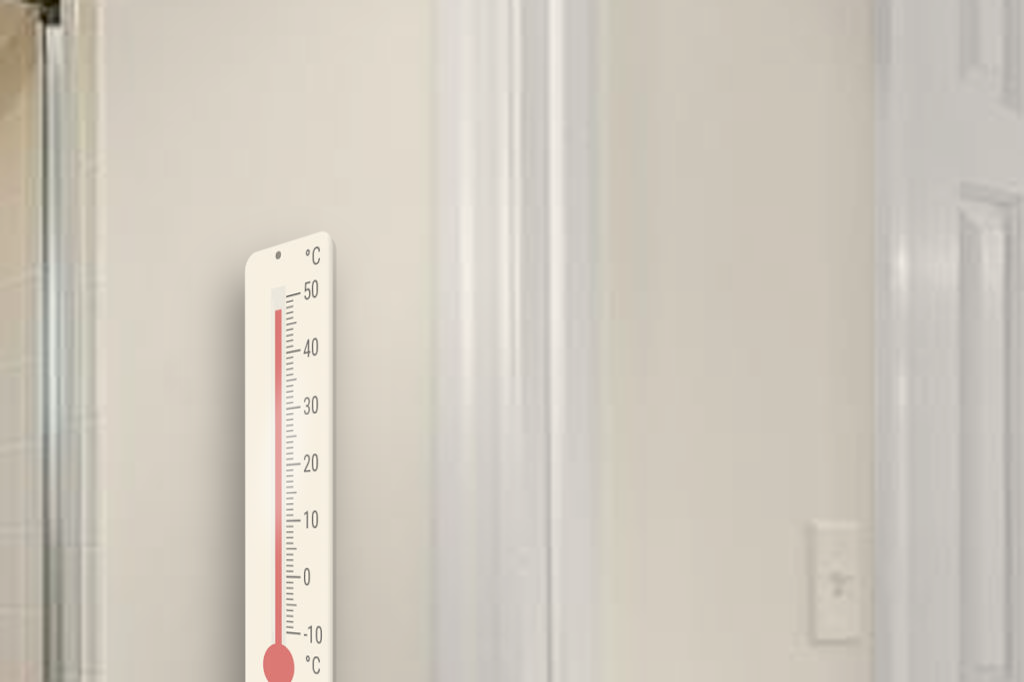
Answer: 48
